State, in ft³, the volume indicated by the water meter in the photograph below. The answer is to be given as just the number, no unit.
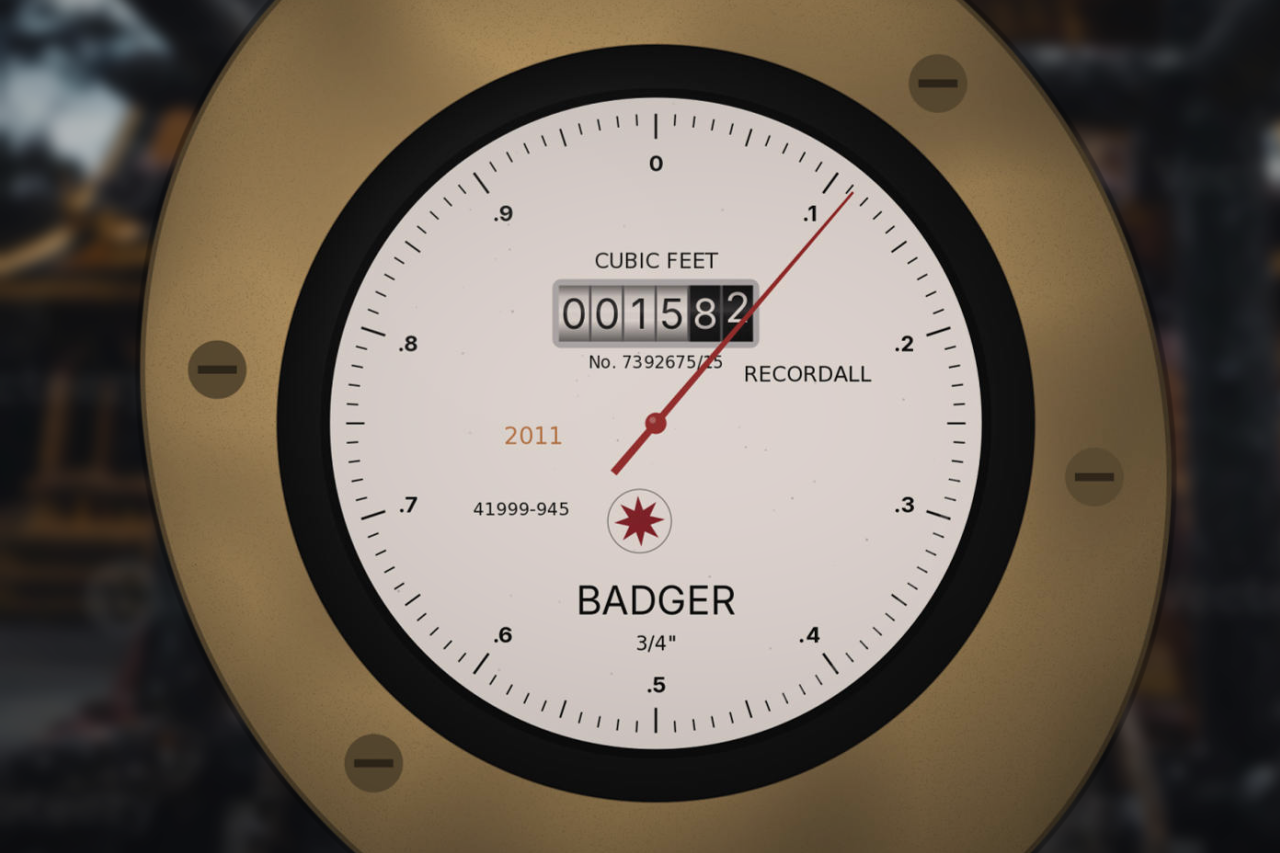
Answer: 1582.11
